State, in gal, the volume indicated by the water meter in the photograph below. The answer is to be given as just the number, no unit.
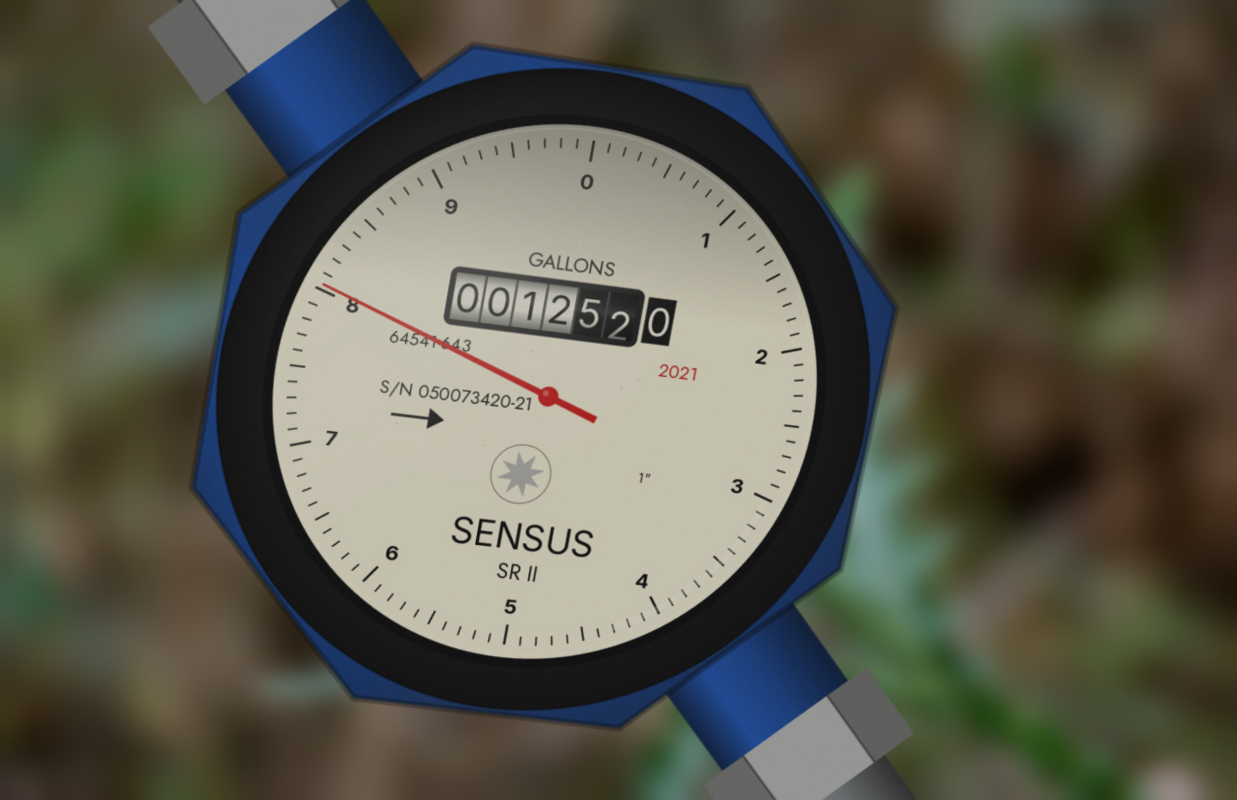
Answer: 12518.0
